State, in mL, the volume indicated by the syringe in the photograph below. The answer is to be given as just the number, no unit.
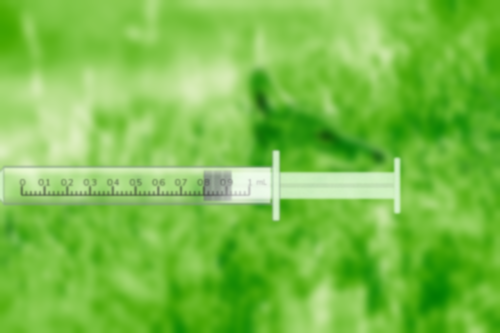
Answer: 0.8
